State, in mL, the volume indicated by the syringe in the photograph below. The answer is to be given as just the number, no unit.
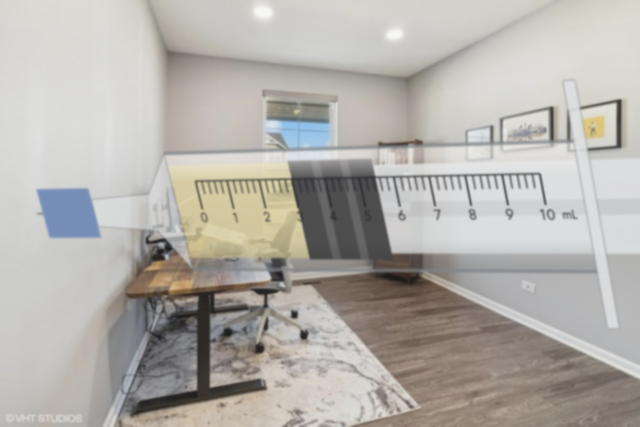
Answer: 3
